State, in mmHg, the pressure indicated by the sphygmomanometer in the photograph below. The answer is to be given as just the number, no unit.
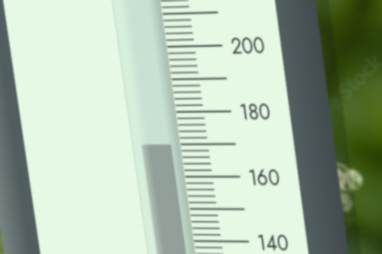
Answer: 170
